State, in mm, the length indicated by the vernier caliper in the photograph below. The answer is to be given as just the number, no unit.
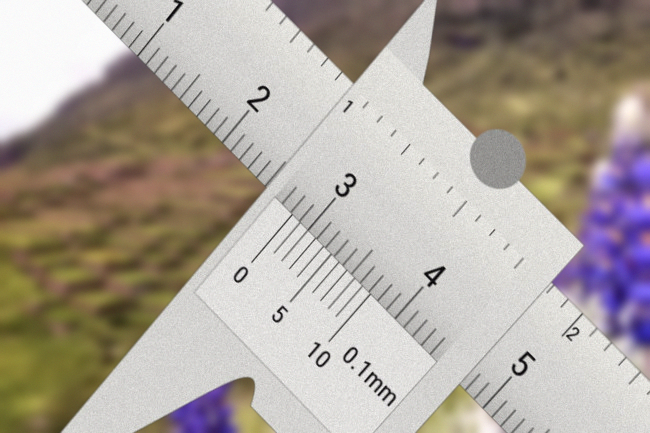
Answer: 28.2
